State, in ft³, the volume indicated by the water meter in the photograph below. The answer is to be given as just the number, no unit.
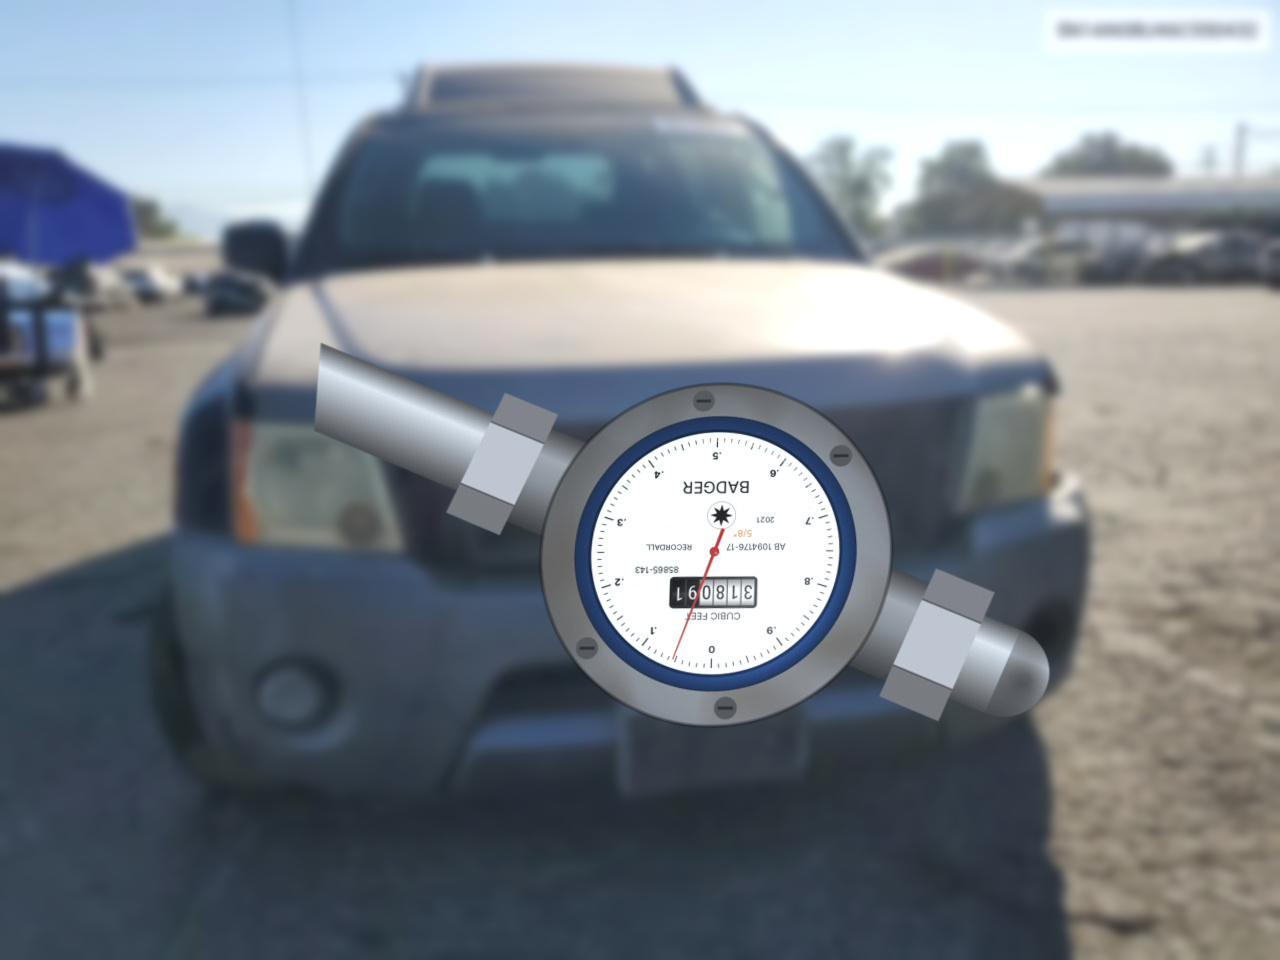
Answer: 318091.05
